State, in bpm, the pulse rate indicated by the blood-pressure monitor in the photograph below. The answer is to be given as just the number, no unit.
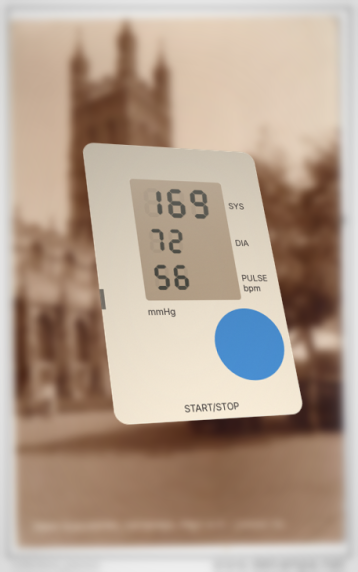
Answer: 56
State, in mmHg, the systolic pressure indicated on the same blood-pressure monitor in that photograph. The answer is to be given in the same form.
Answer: 169
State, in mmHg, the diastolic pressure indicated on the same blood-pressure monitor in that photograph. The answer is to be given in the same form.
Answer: 72
